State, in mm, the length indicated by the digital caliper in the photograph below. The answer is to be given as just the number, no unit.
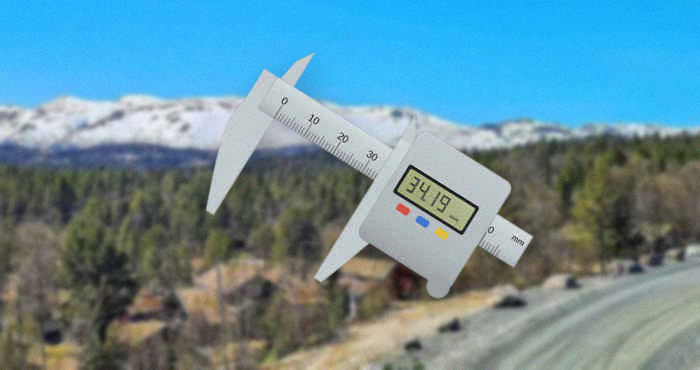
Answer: 34.19
